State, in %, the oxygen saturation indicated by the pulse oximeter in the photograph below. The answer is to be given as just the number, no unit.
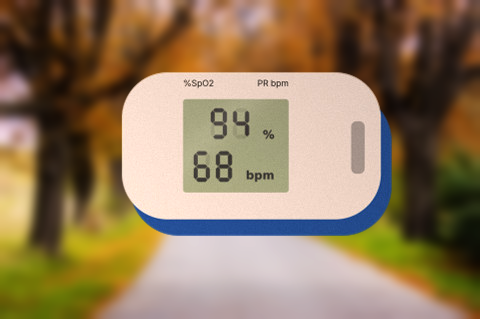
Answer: 94
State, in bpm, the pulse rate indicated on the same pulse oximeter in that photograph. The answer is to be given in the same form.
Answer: 68
